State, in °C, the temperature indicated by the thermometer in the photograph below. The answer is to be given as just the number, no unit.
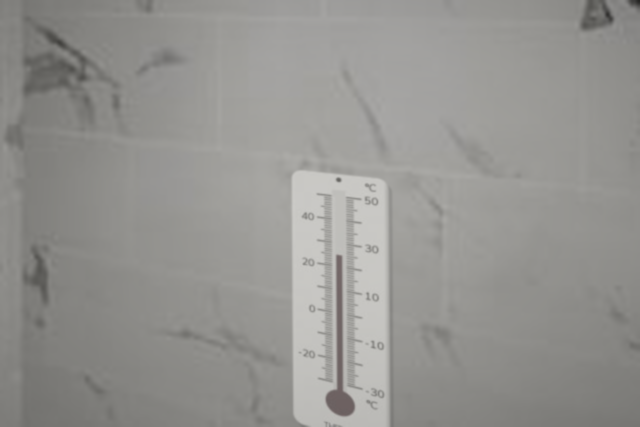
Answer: 25
